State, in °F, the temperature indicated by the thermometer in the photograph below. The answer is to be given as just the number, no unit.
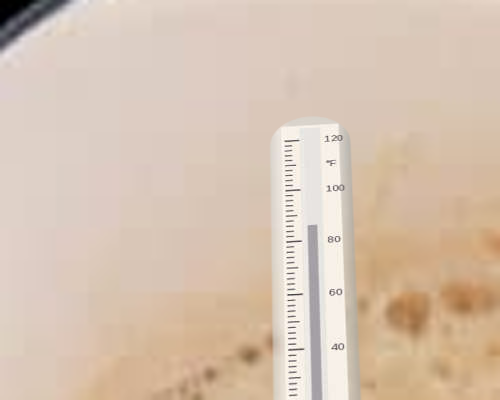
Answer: 86
